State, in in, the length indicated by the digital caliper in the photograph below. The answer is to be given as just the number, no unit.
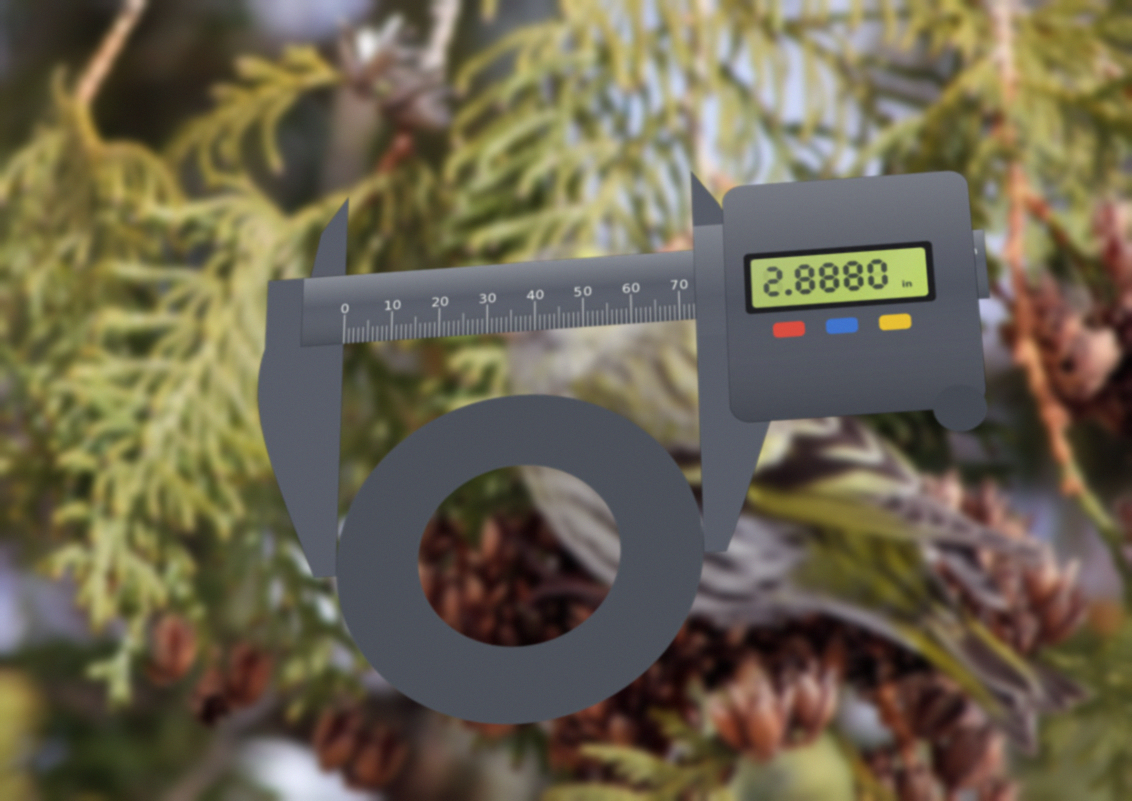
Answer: 2.8880
